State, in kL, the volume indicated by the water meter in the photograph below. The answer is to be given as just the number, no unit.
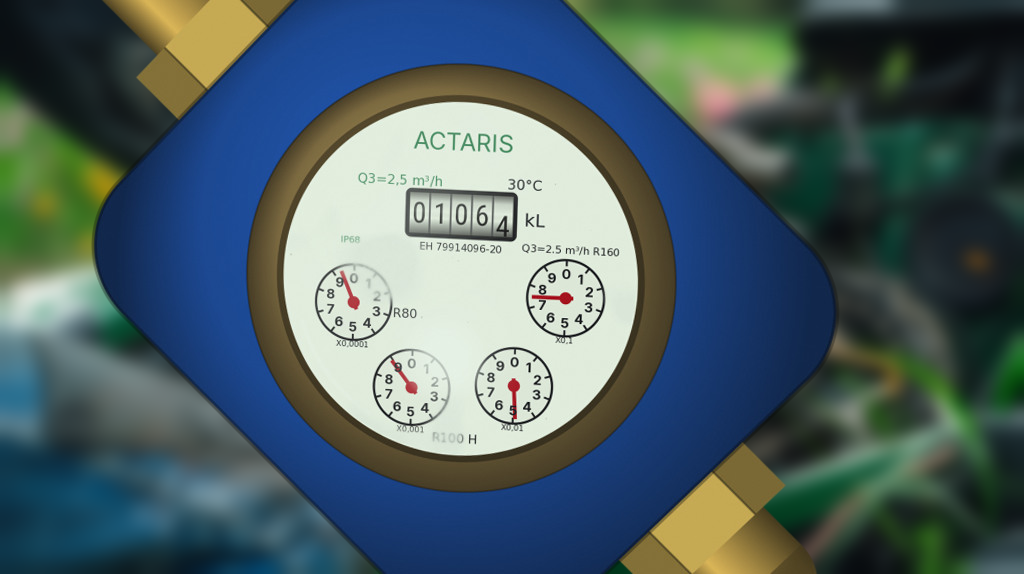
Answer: 1063.7489
